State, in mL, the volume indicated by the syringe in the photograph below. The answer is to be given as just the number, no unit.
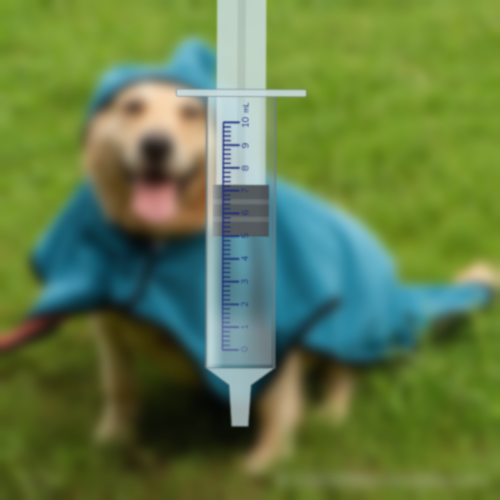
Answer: 5
